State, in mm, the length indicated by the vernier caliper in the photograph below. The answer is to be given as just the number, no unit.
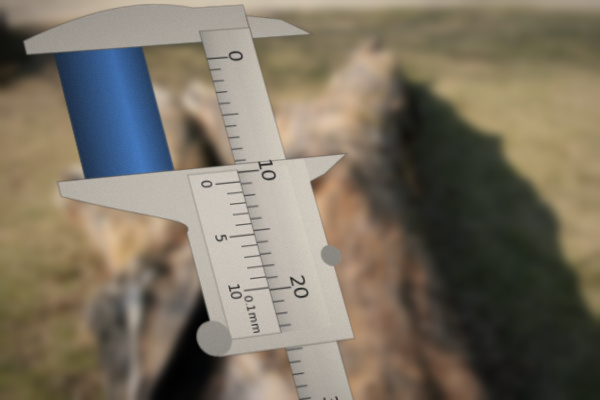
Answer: 10.8
